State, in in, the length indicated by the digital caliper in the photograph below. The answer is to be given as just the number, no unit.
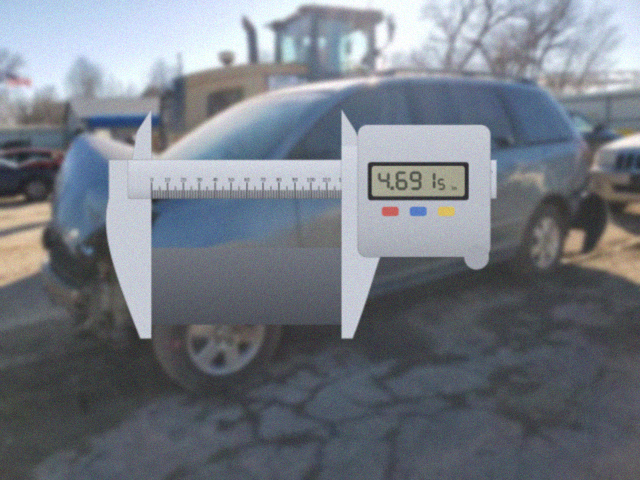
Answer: 4.6915
